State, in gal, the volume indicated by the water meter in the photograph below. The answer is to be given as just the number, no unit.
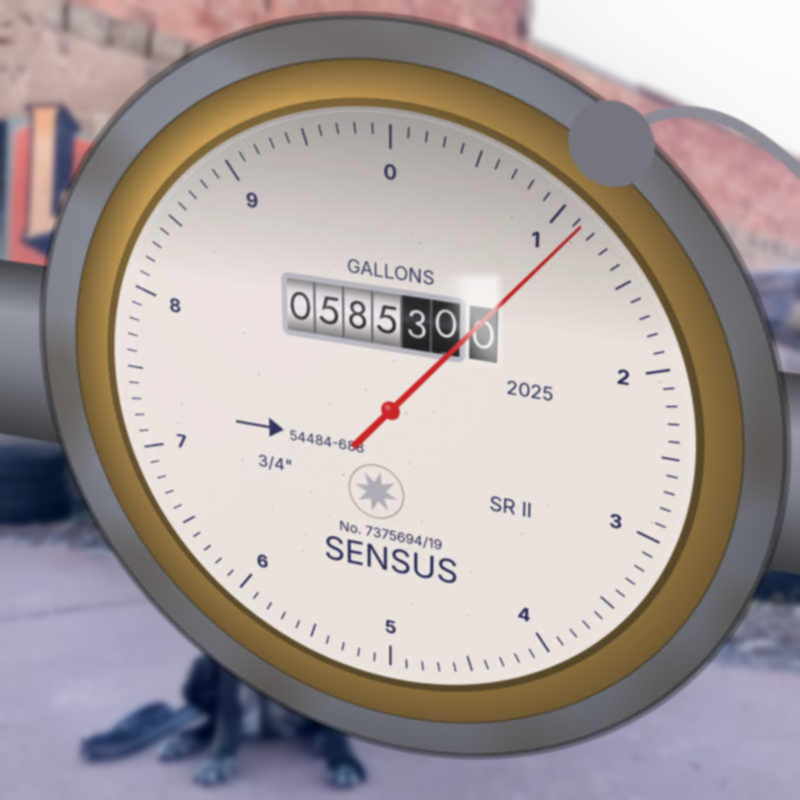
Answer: 585301.1
